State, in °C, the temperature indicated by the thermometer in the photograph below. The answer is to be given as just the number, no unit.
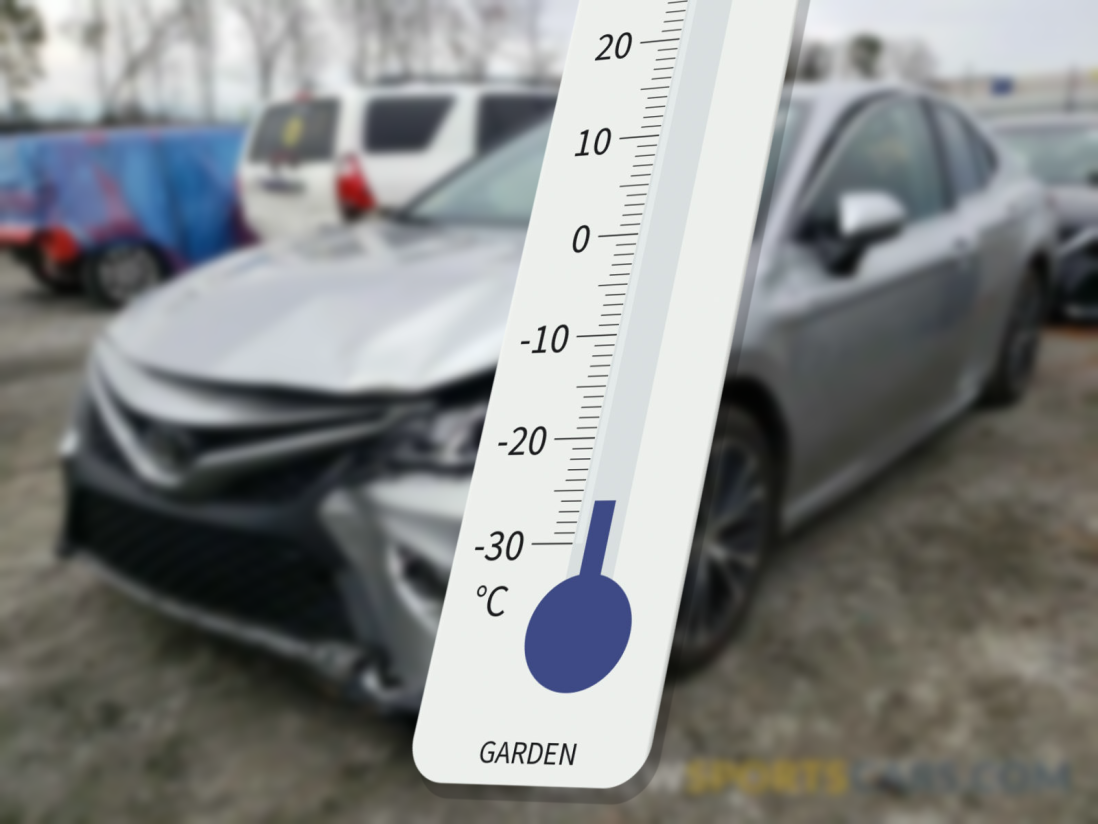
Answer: -26
